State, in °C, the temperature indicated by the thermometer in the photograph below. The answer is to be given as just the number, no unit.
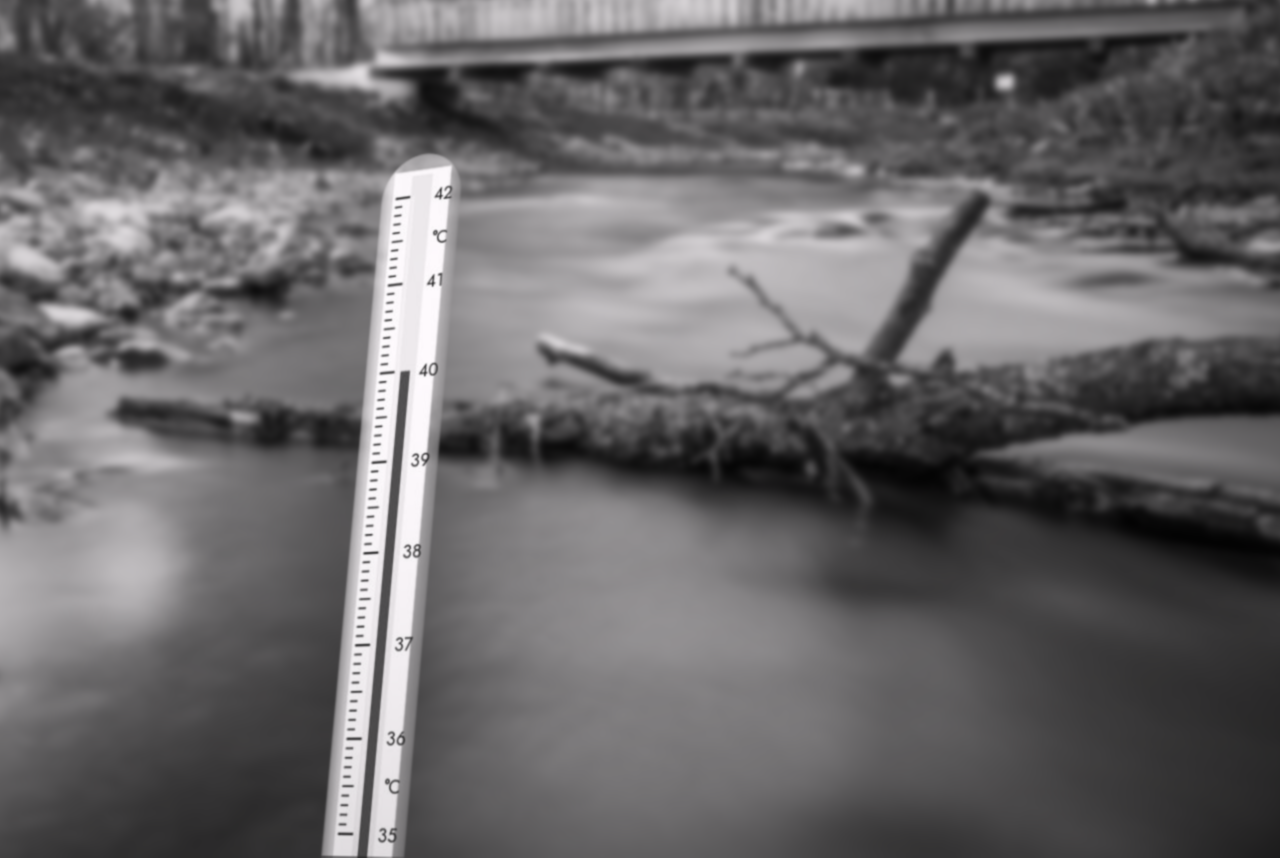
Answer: 40
